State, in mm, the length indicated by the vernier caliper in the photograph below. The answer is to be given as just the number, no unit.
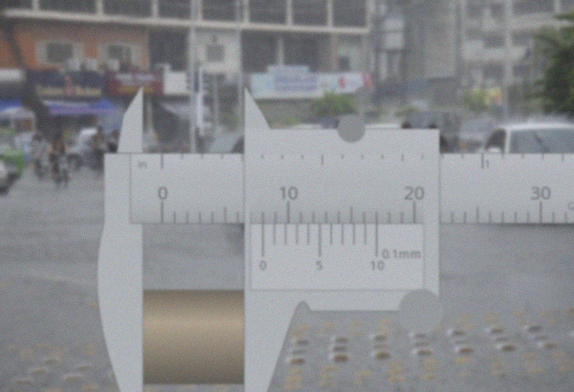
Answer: 8.0
